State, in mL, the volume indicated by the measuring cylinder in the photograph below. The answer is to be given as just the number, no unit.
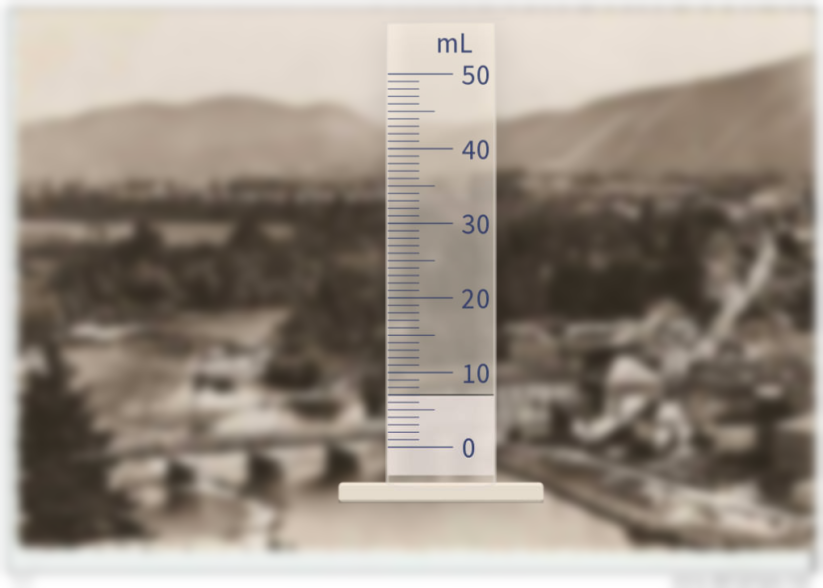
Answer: 7
